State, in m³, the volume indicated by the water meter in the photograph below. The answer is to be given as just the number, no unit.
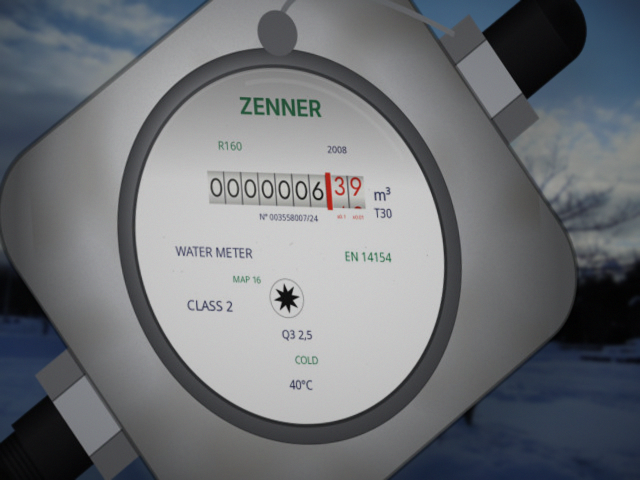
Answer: 6.39
